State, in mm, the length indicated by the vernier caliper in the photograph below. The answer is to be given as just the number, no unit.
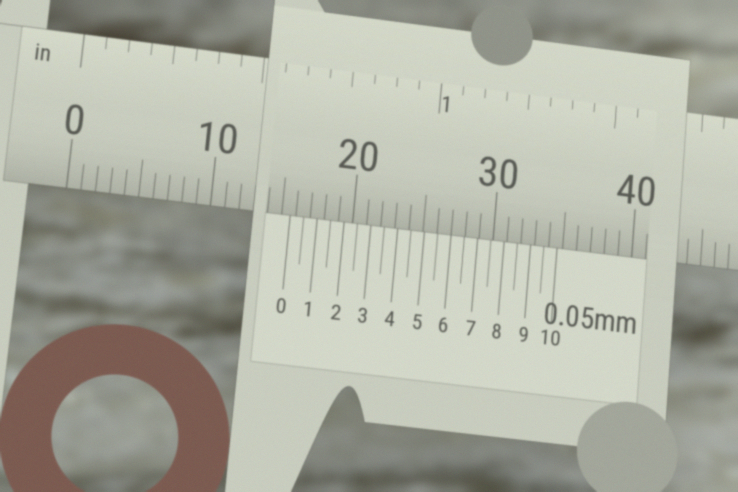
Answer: 15.6
